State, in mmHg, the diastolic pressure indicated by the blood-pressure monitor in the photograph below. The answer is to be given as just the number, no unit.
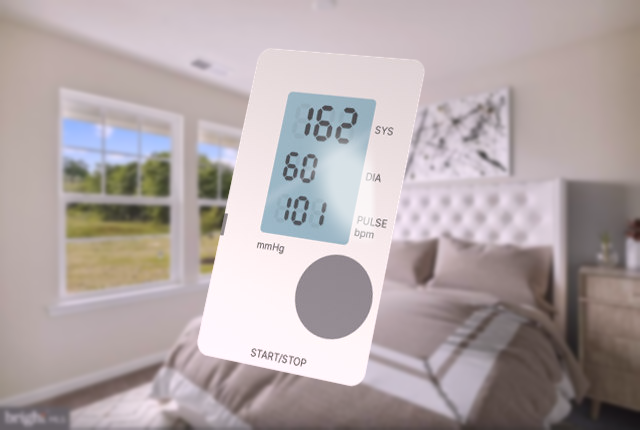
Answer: 60
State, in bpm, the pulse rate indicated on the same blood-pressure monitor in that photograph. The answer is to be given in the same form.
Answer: 101
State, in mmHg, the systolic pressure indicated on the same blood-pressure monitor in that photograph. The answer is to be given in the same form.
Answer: 162
